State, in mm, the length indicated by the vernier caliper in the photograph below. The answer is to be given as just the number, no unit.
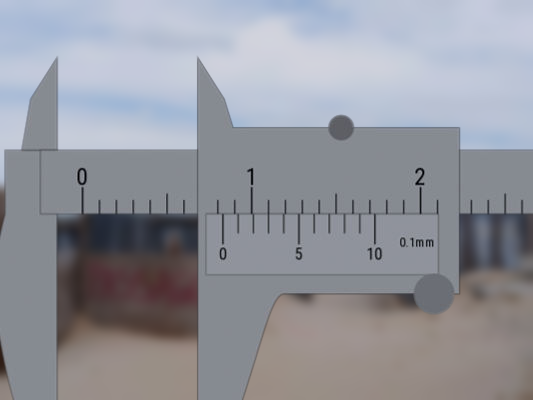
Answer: 8.3
